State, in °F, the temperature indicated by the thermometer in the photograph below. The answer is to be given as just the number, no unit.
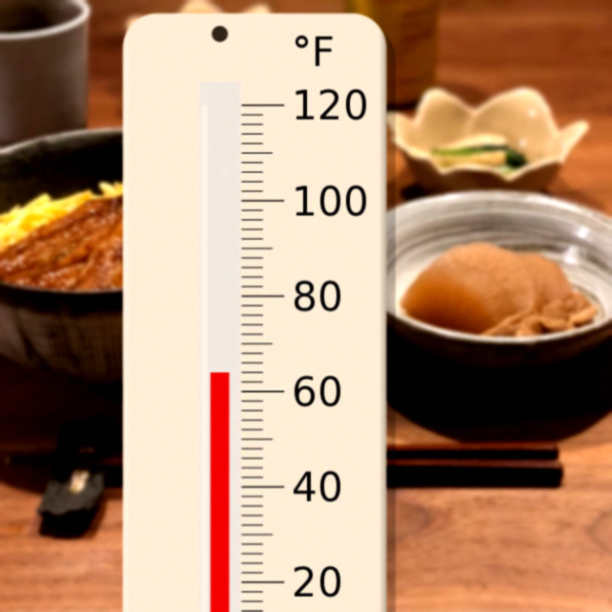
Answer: 64
